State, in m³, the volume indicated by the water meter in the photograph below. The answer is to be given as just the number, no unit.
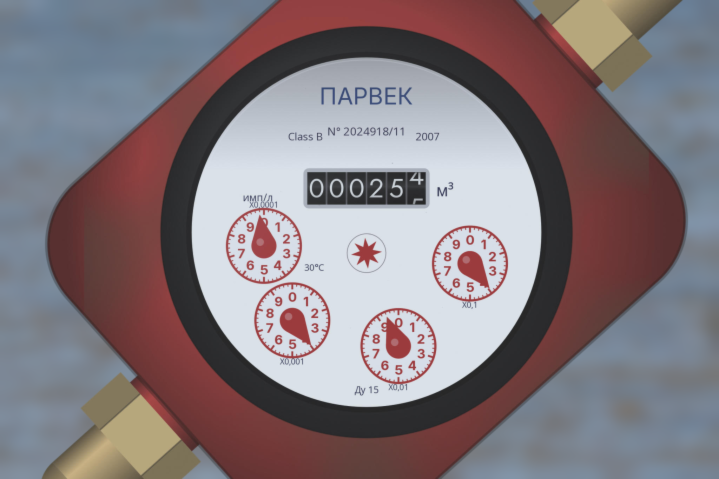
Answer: 254.3939
